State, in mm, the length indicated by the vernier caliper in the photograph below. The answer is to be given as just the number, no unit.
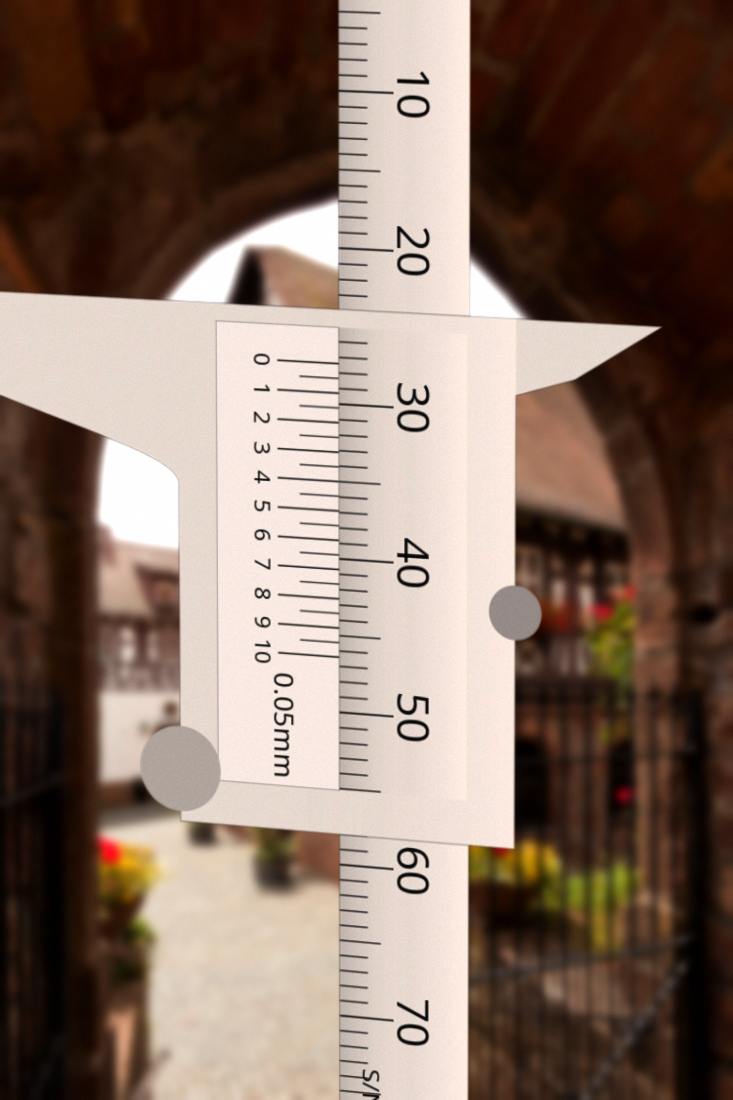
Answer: 27.4
